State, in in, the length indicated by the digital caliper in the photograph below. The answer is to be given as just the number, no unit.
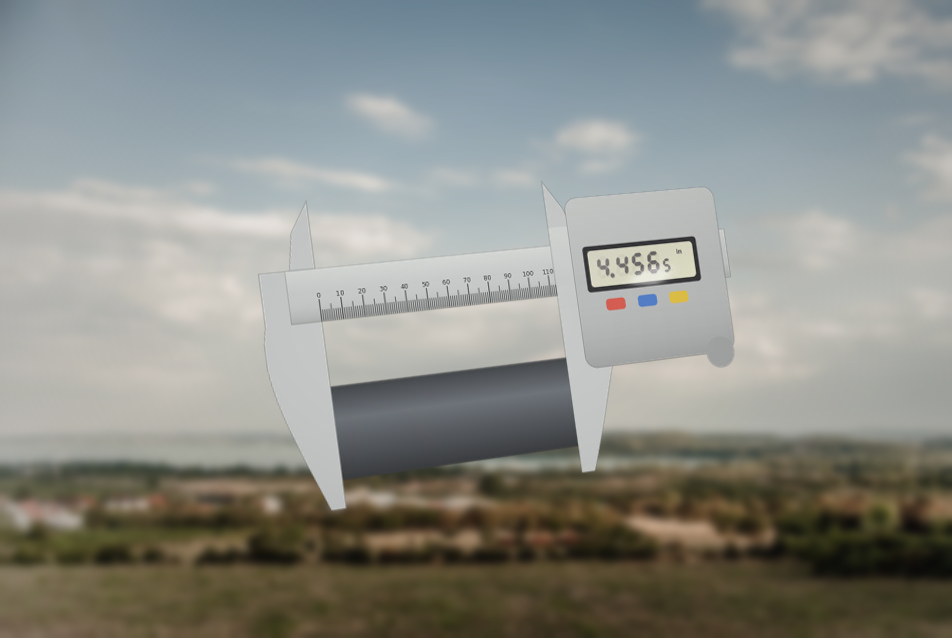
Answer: 4.4565
